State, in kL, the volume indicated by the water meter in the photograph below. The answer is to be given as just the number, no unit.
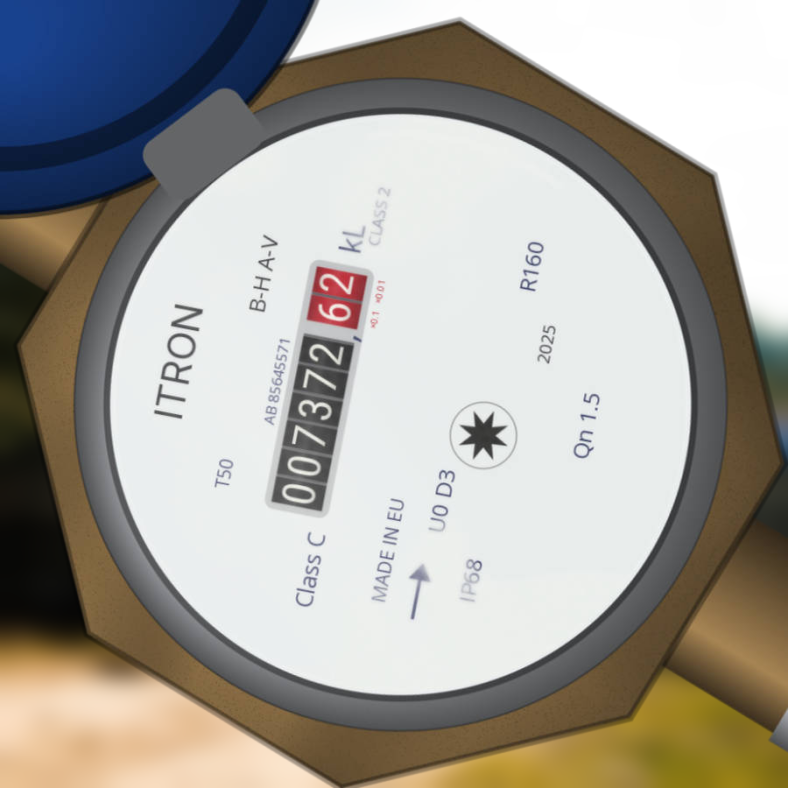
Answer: 7372.62
